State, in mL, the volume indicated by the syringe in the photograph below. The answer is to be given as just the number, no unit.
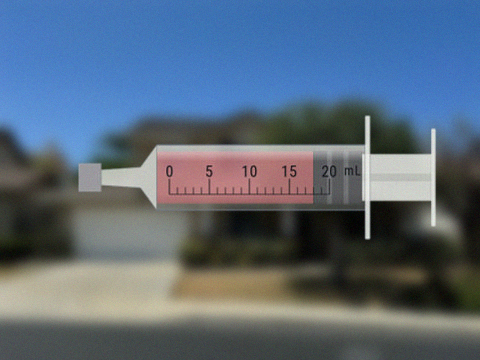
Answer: 18
